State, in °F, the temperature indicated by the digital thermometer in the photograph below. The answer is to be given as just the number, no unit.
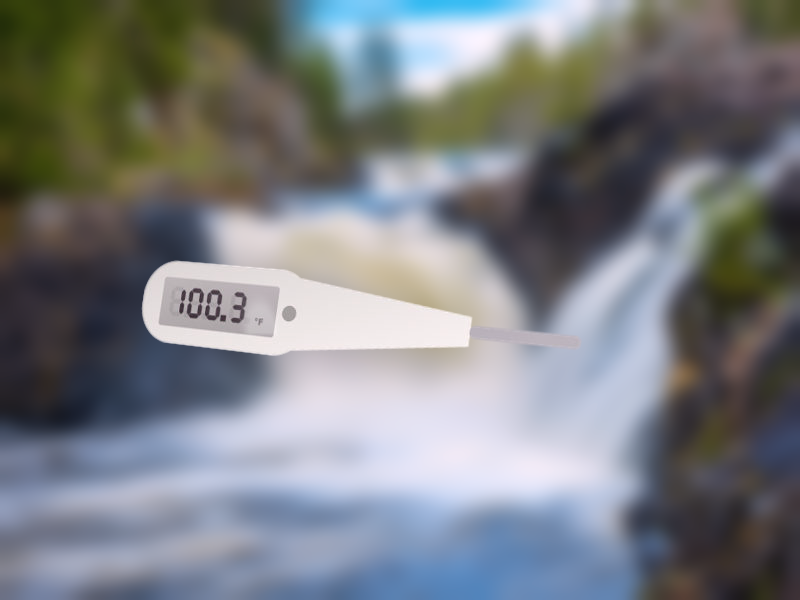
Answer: 100.3
